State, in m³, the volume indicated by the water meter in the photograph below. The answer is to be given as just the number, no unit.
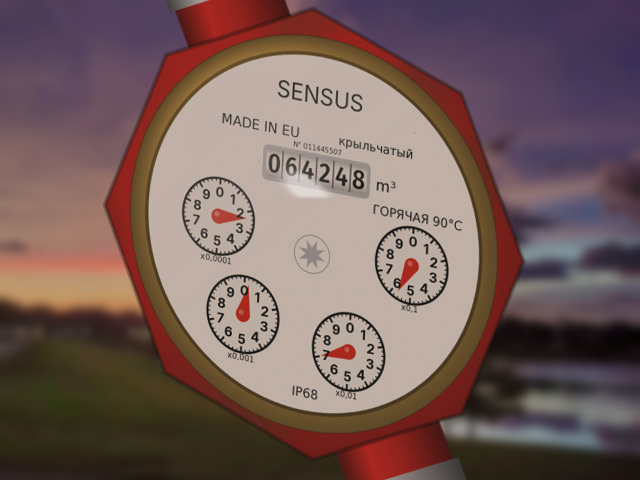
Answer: 64248.5702
